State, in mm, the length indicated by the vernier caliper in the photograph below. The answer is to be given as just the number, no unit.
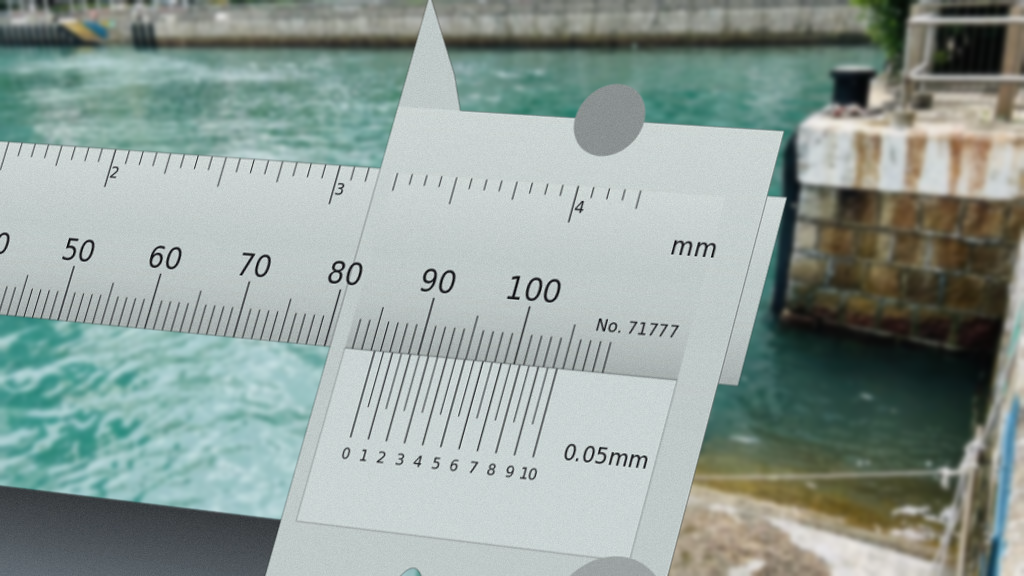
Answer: 85.4
